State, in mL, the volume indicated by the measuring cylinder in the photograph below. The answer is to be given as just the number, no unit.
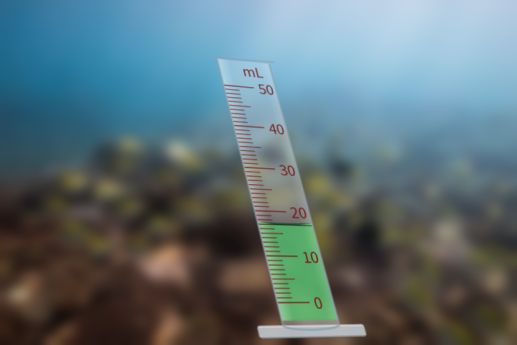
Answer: 17
